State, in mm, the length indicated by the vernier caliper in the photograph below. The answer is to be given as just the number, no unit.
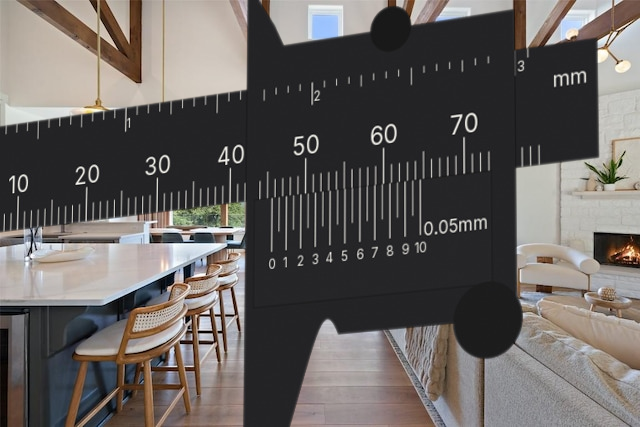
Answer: 45.6
